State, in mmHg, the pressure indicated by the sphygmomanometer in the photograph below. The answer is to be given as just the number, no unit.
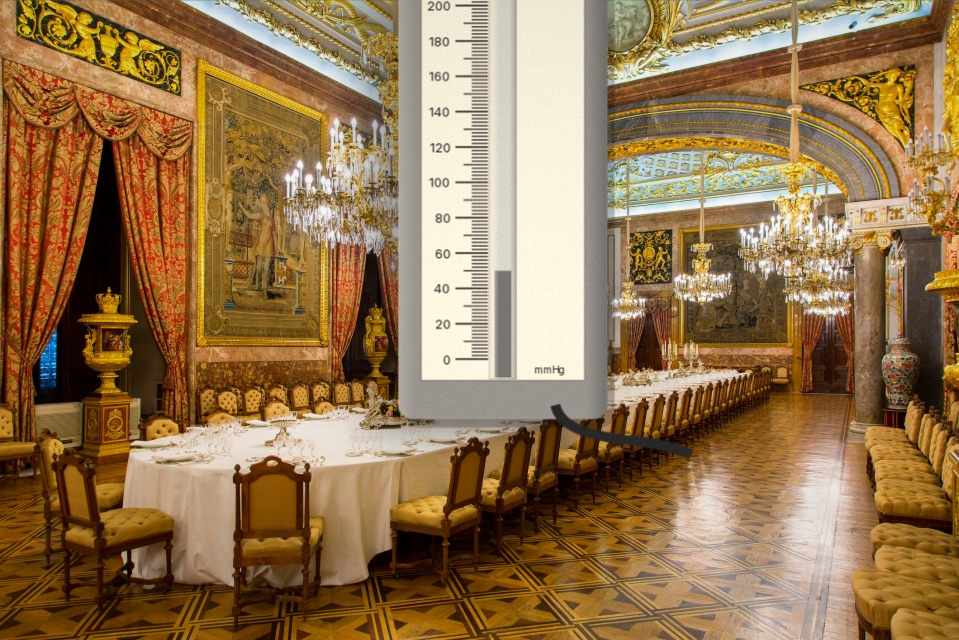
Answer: 50
